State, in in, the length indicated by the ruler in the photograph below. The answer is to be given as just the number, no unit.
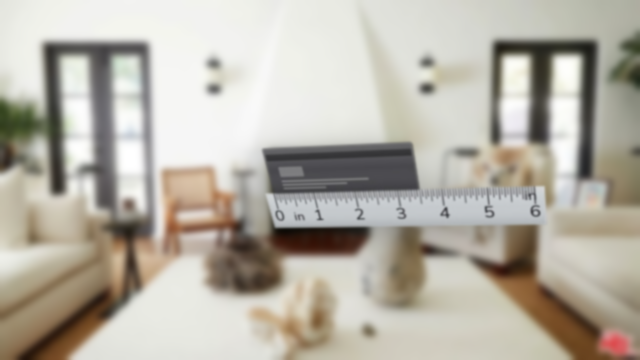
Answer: 3.5
